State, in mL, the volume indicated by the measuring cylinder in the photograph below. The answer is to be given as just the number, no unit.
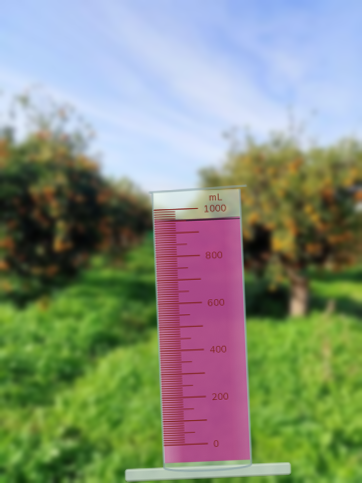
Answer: 950
